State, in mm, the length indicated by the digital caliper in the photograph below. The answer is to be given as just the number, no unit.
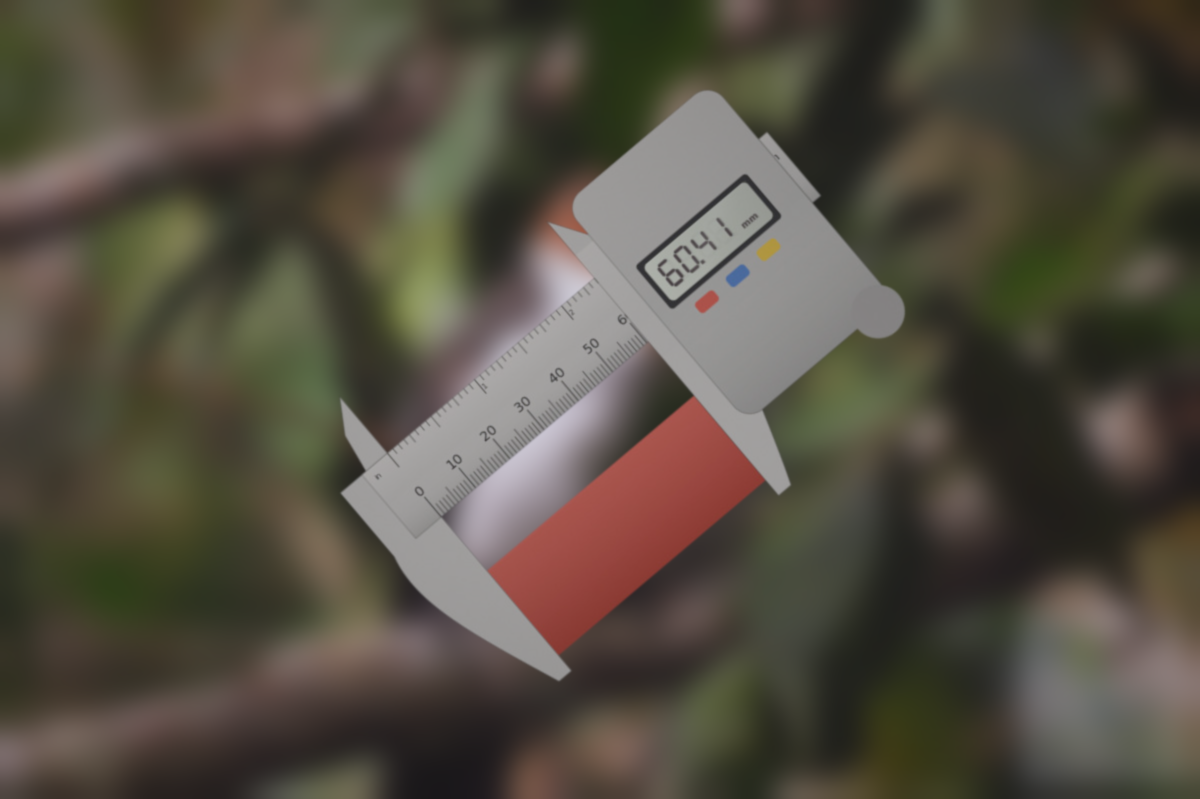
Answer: 60.41
